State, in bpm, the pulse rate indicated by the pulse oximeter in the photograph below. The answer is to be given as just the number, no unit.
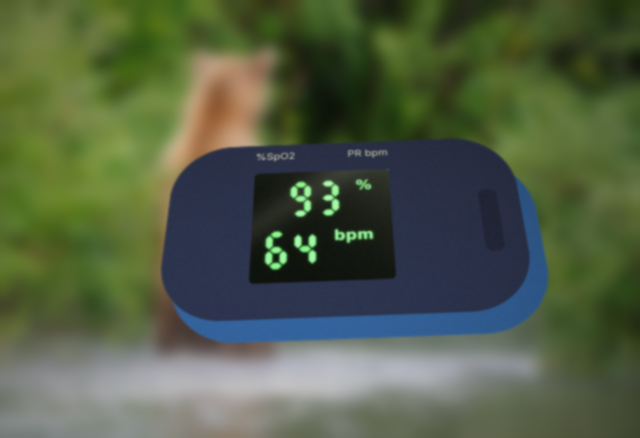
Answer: 64
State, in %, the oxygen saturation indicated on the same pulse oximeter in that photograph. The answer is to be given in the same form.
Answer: 93
